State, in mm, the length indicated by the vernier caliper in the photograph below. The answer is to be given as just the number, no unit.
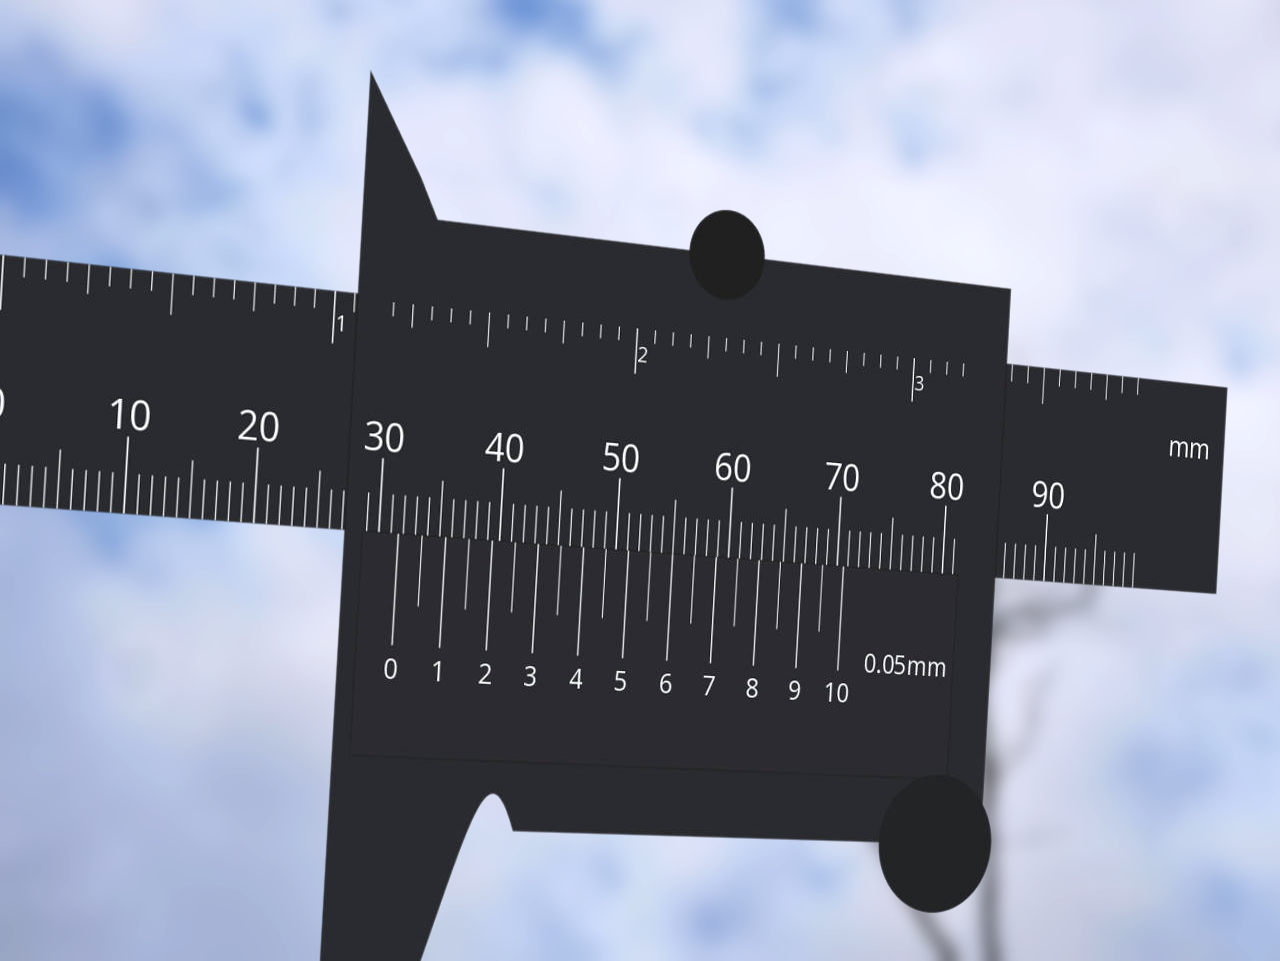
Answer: 31.6
